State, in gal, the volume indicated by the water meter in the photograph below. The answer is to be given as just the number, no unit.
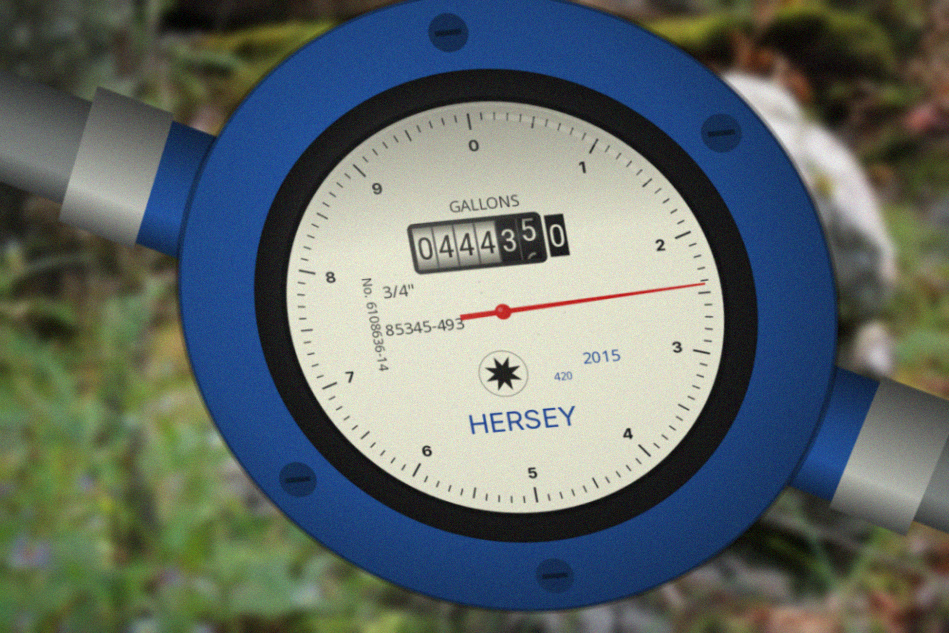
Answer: 444352.4
